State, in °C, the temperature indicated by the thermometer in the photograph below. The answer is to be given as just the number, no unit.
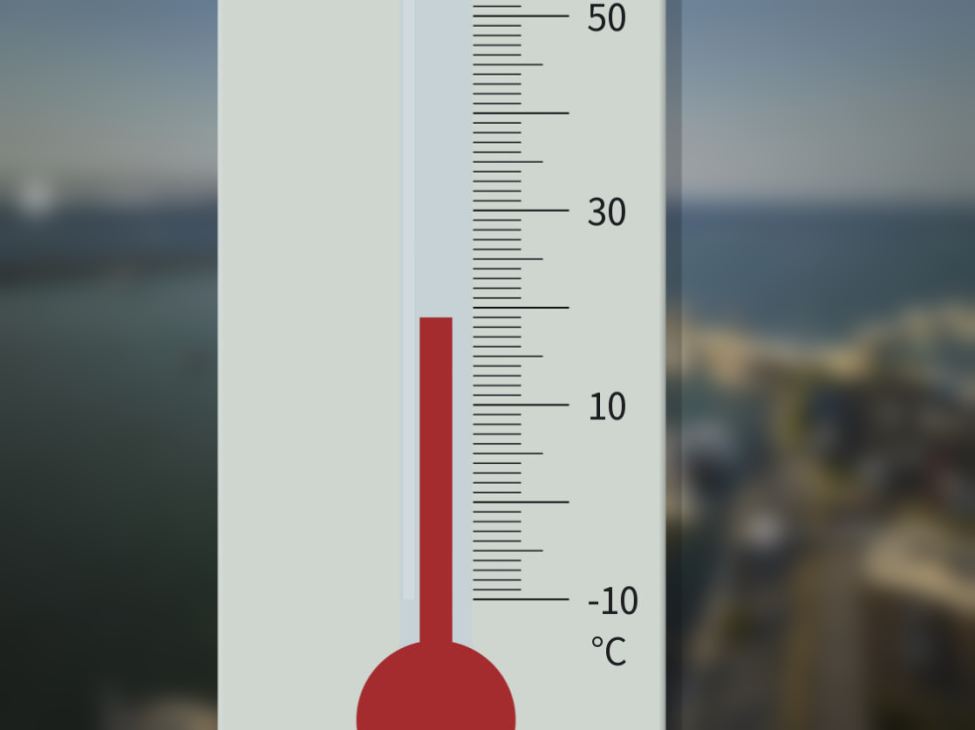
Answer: 19
